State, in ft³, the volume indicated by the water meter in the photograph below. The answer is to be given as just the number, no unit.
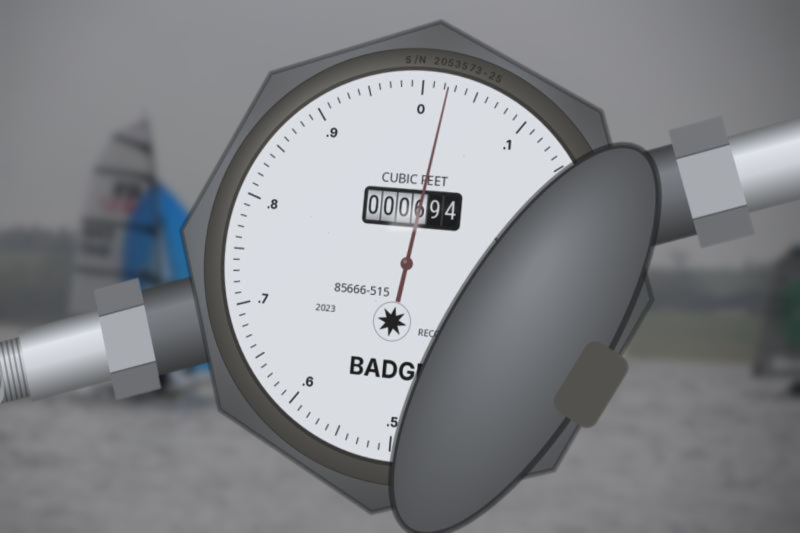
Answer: 694.02
